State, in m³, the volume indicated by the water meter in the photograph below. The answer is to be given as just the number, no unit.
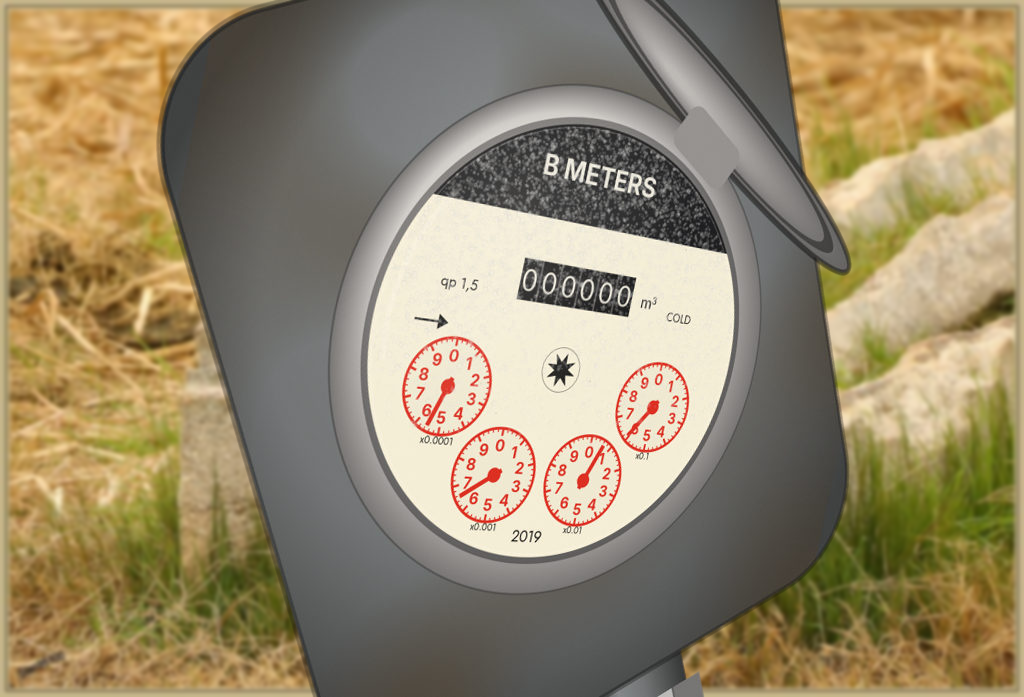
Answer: 0.6065
